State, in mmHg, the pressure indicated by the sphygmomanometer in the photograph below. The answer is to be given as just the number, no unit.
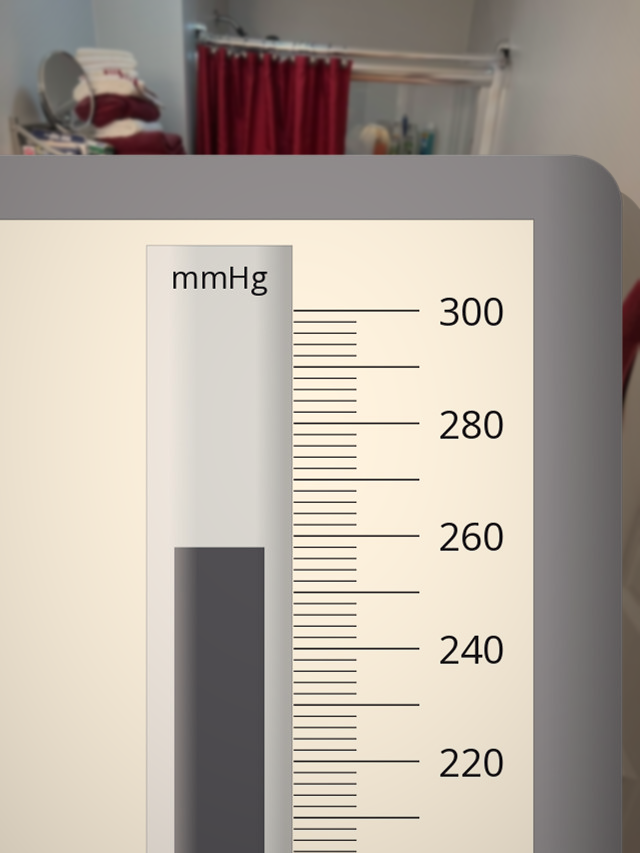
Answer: 258
